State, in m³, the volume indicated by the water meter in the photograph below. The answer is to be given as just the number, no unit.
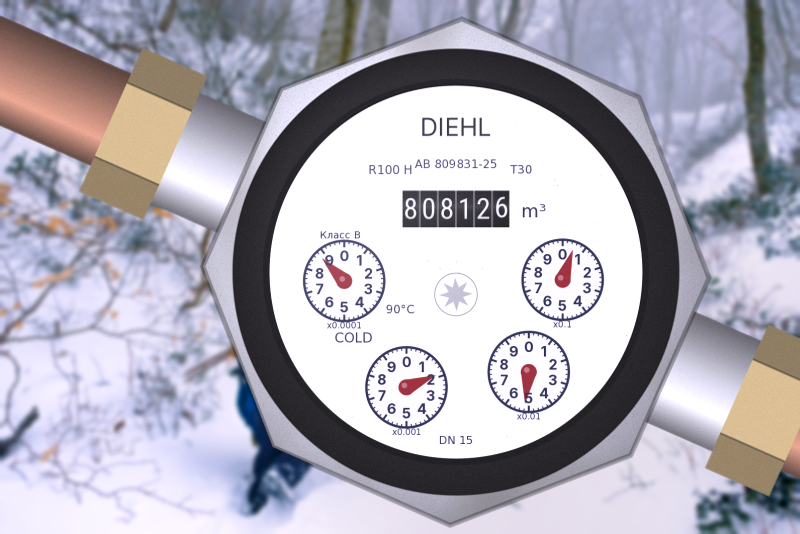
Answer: 808126.0518
